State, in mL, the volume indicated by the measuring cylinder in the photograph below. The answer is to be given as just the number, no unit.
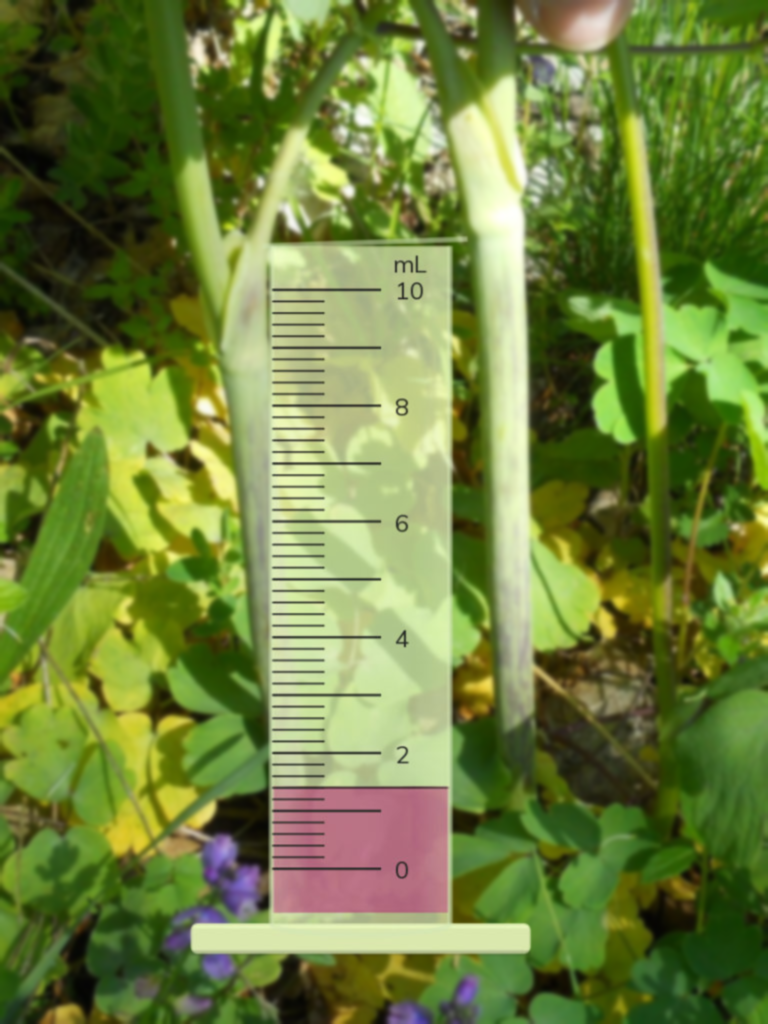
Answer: 1.4
